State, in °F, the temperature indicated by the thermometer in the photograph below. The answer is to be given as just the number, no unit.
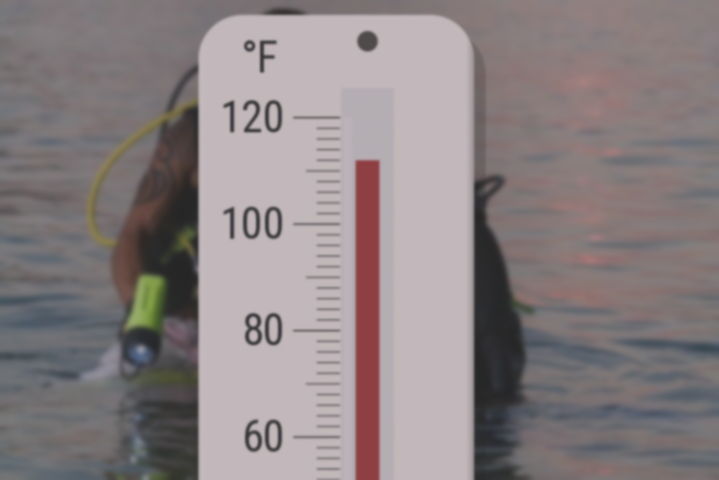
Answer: 112
